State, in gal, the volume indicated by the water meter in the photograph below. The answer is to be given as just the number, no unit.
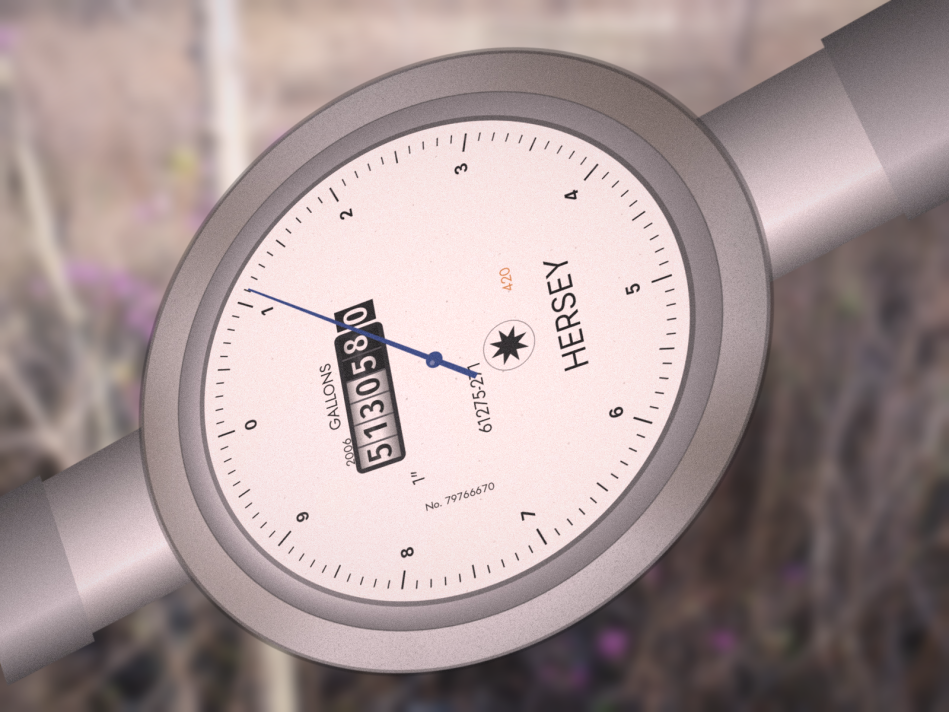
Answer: 5130581.1
